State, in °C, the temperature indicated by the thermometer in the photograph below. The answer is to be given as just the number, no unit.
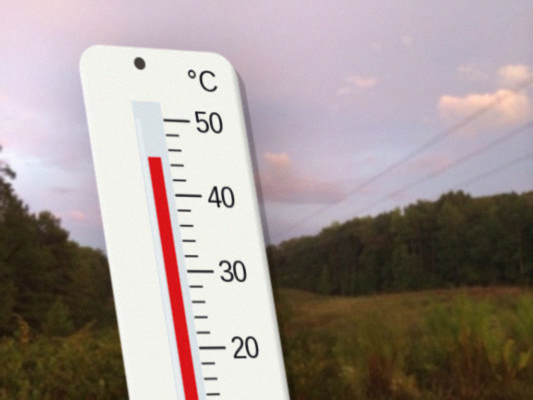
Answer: 45
